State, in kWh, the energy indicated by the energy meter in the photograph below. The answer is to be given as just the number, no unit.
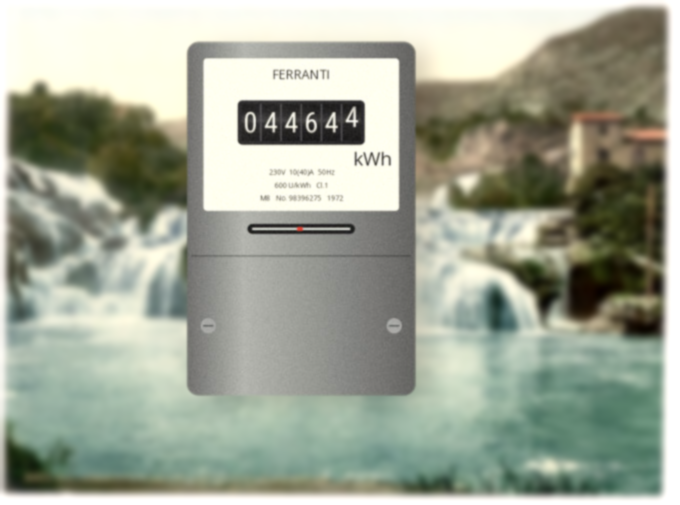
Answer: 44644
